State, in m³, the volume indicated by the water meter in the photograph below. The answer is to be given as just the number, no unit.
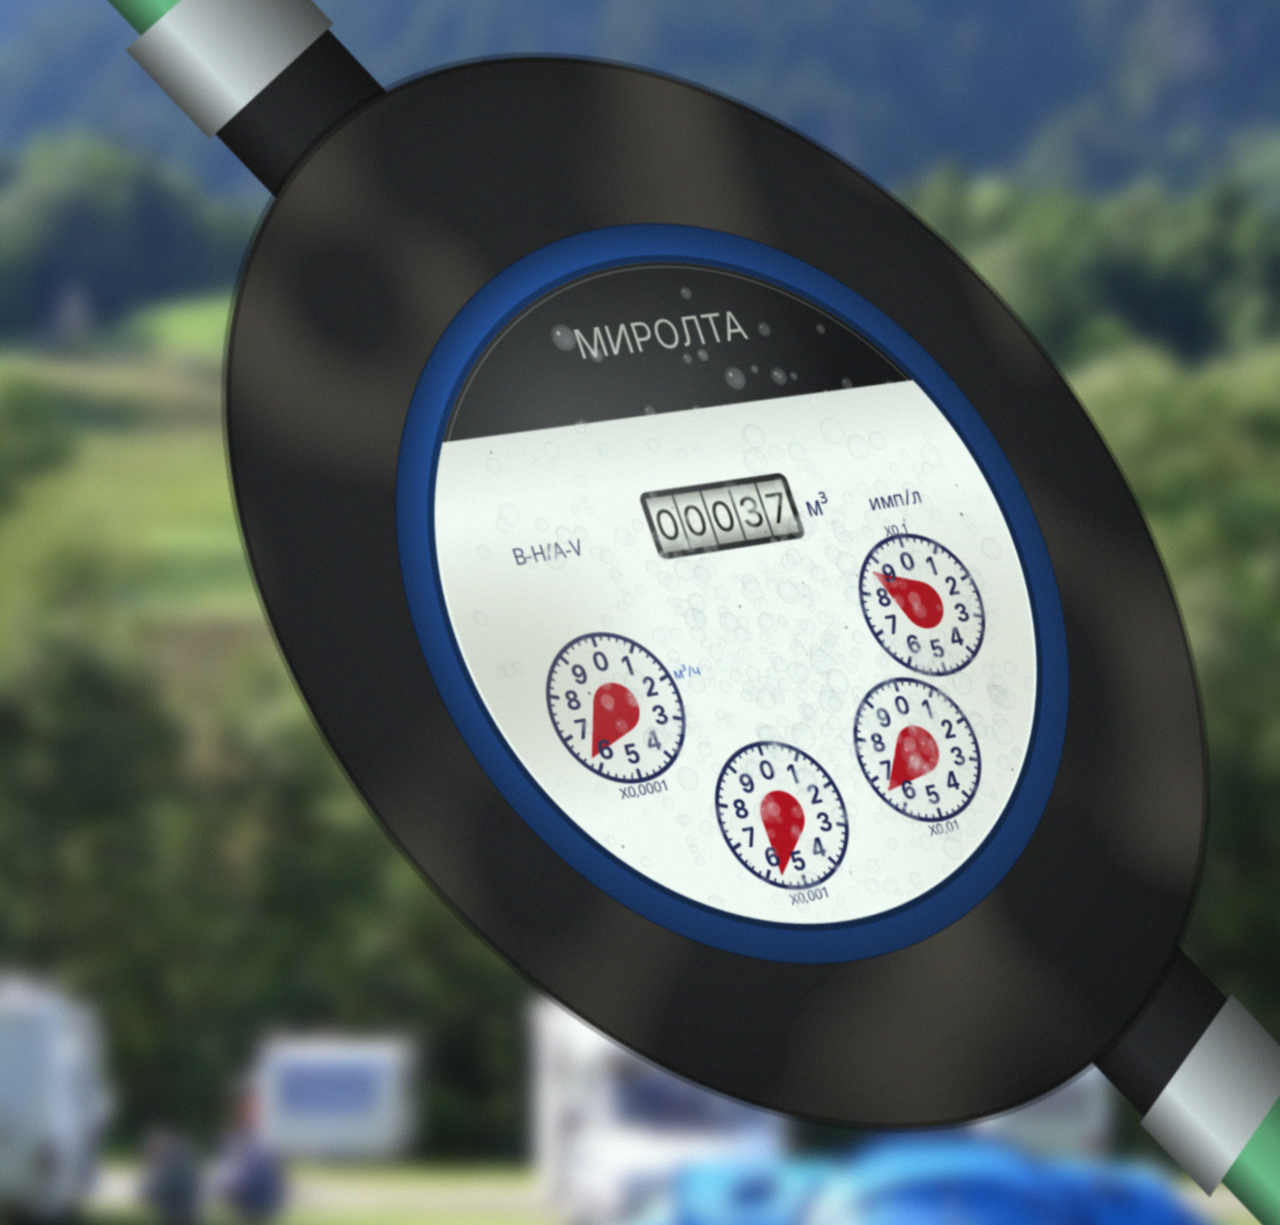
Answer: 37.8656
